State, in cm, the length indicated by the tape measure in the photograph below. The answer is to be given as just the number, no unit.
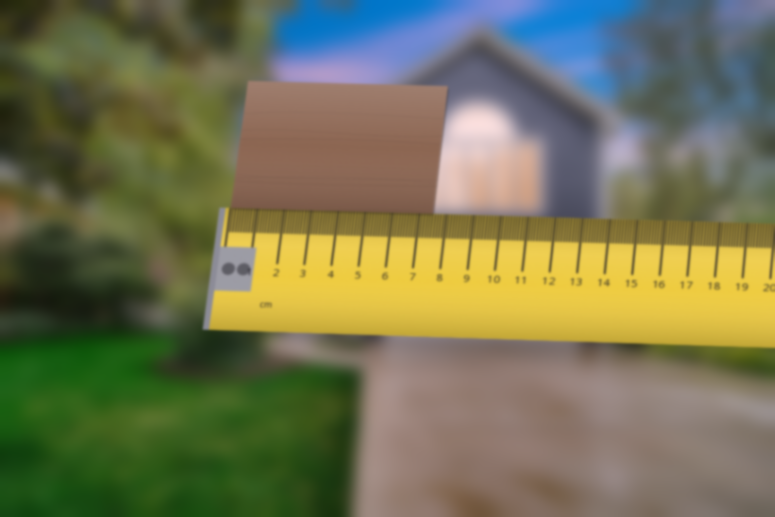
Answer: 7.5
